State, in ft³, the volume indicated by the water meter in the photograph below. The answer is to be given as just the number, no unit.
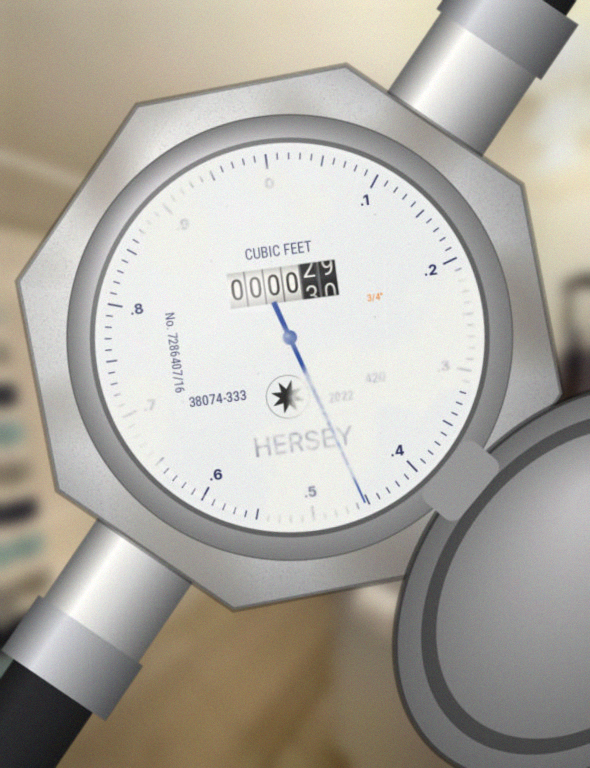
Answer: 29.45
